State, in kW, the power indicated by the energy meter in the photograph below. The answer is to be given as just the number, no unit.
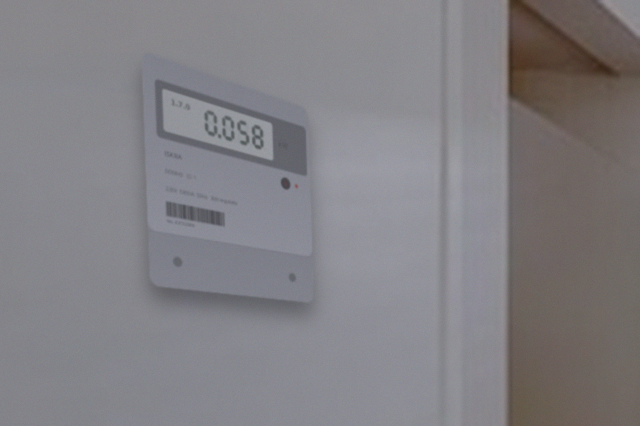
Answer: 0.058
